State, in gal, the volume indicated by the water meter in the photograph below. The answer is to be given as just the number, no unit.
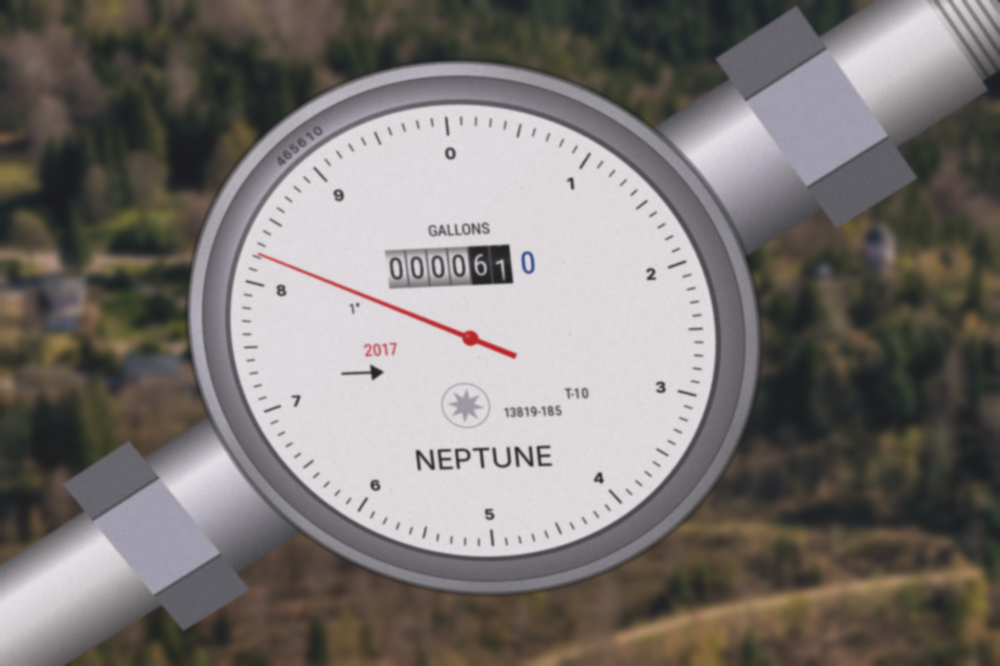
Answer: 608.2
